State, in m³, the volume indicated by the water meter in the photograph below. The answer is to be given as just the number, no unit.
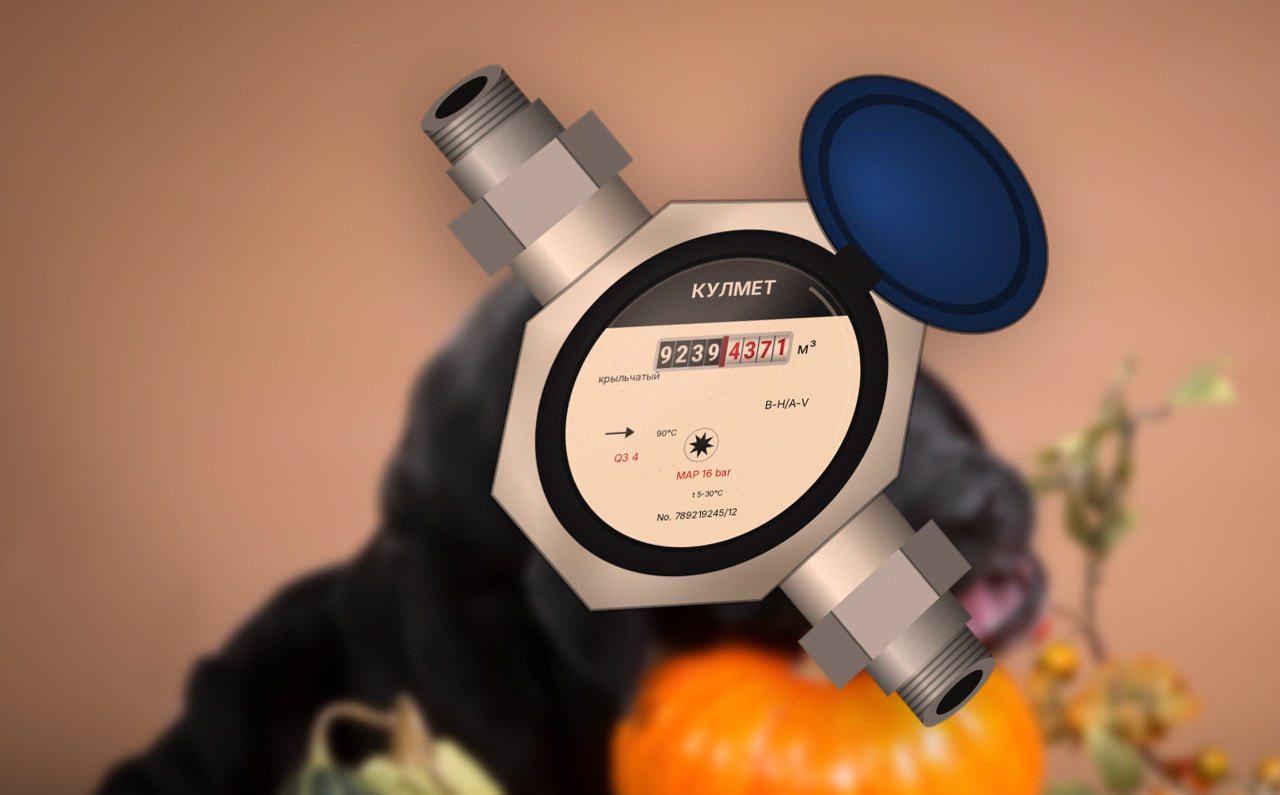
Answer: 9239.4371
